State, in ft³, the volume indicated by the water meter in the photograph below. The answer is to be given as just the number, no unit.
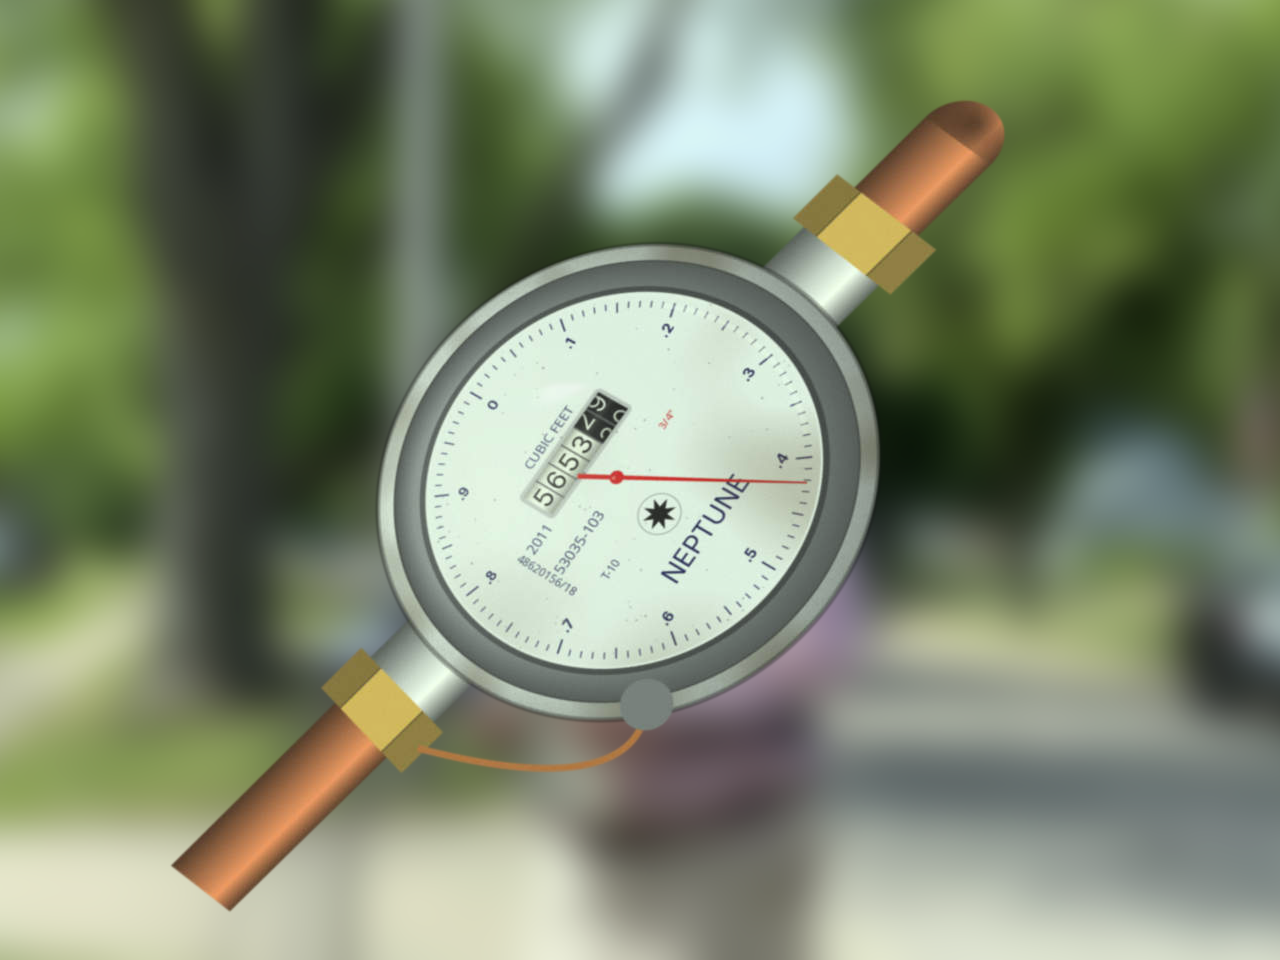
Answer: 565329.42
